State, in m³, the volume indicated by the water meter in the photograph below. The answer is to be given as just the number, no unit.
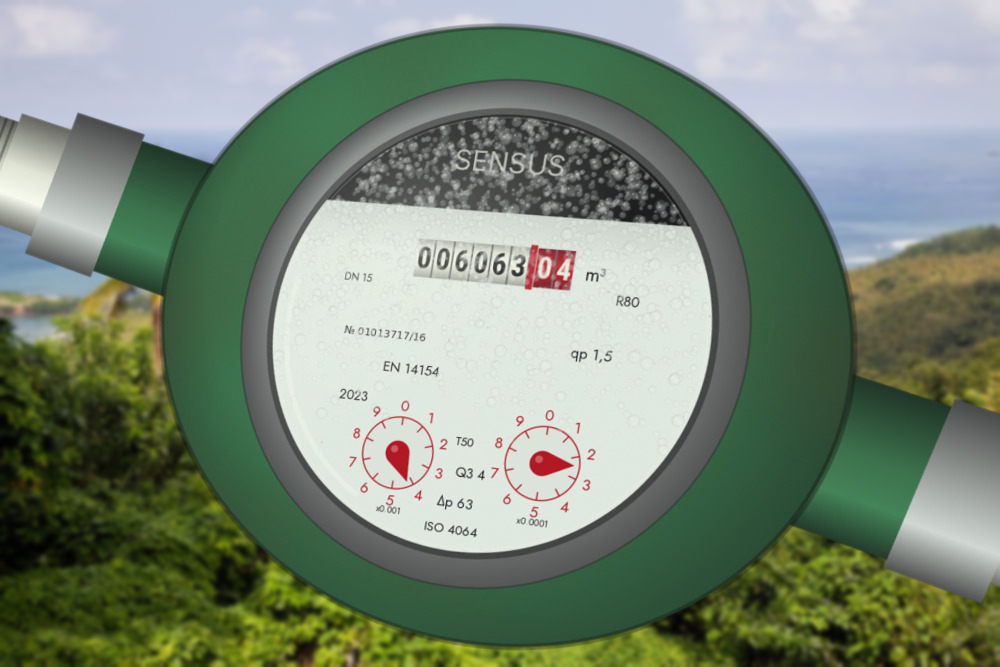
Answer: 6063.0442
